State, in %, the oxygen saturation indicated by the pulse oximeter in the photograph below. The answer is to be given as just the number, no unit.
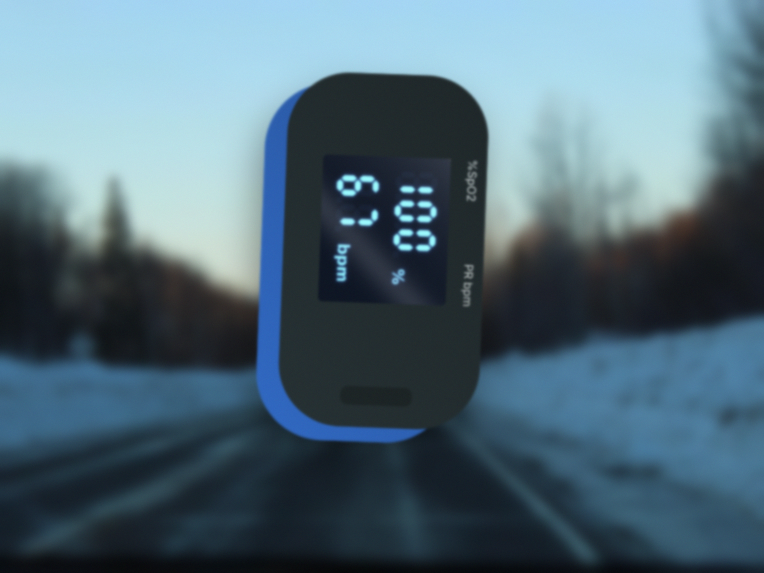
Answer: 100
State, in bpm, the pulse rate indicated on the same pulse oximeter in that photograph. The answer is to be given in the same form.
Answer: 67
